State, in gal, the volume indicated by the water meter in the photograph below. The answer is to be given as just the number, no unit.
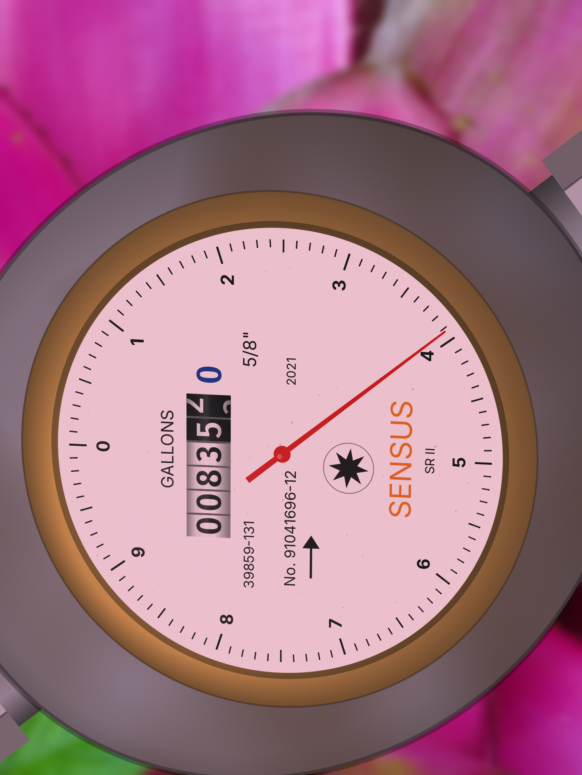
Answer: 83523.9
